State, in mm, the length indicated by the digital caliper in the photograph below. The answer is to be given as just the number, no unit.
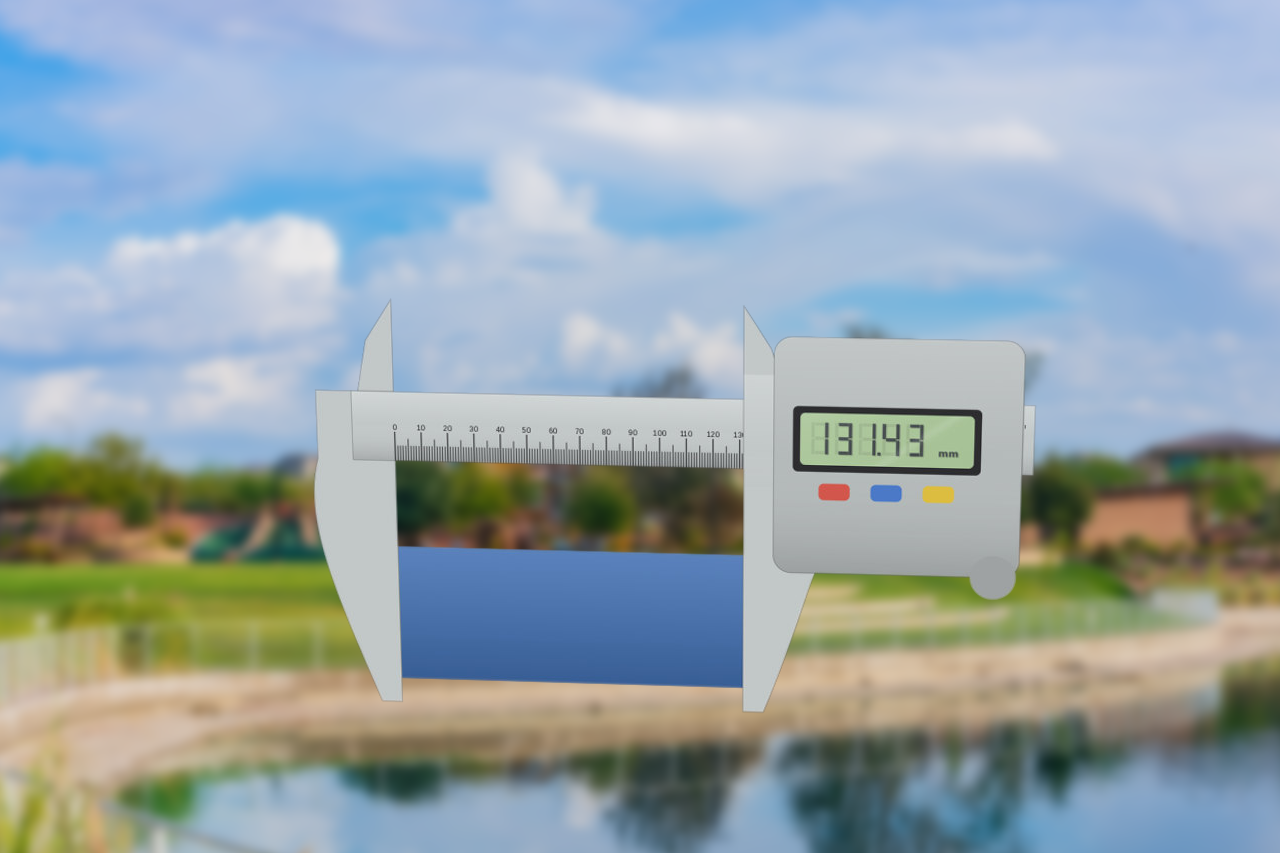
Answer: 131.43
